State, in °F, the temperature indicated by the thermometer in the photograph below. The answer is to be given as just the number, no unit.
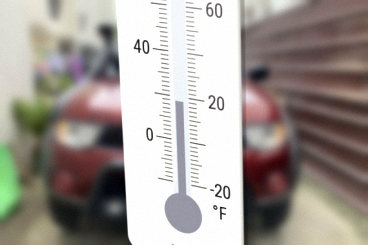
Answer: 18
